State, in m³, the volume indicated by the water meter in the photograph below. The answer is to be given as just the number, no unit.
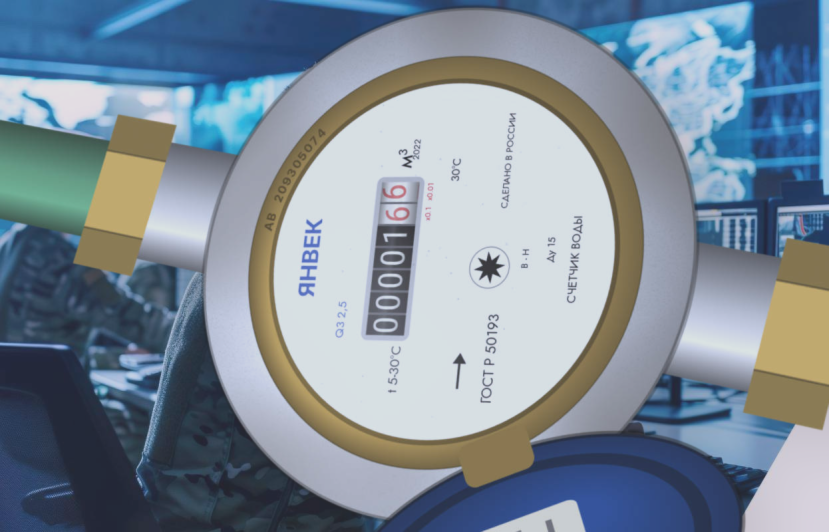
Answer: 1.66
